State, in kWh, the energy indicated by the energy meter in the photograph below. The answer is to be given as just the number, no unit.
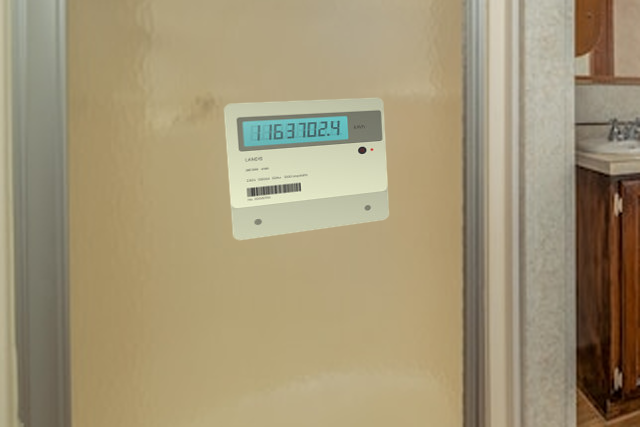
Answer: 1163702.4
